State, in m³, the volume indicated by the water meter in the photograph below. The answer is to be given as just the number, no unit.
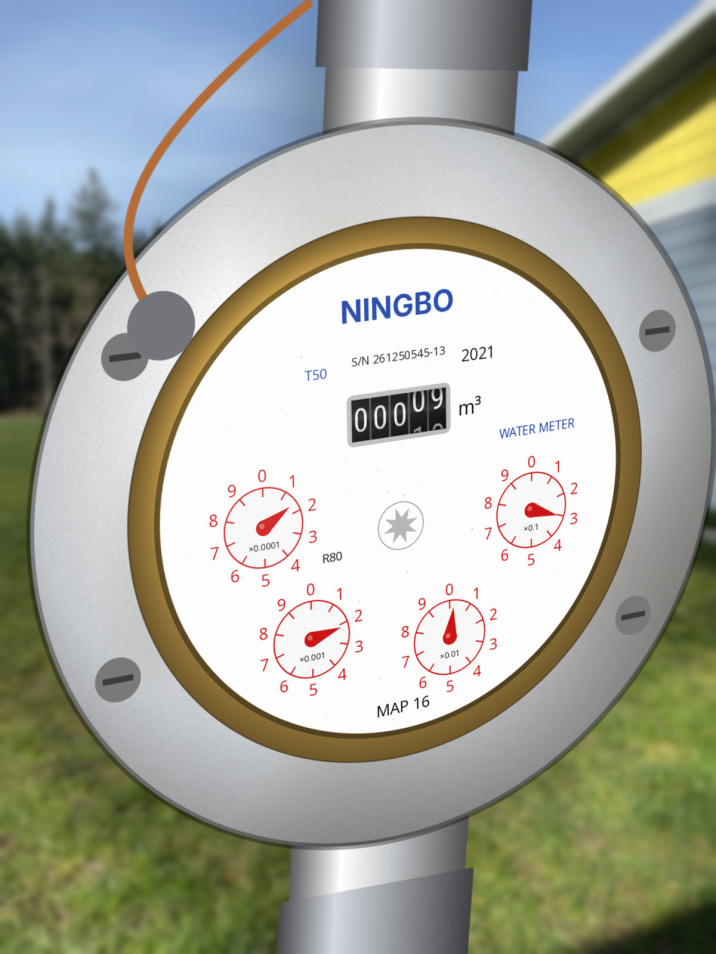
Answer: 9.3021
